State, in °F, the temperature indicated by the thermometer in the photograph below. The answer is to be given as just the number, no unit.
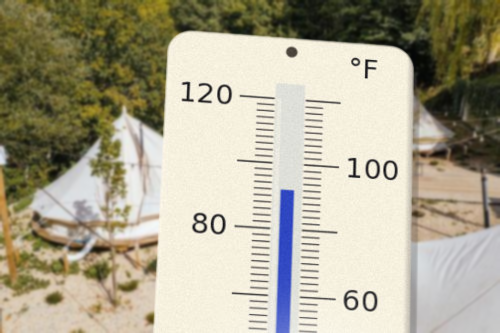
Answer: 92
